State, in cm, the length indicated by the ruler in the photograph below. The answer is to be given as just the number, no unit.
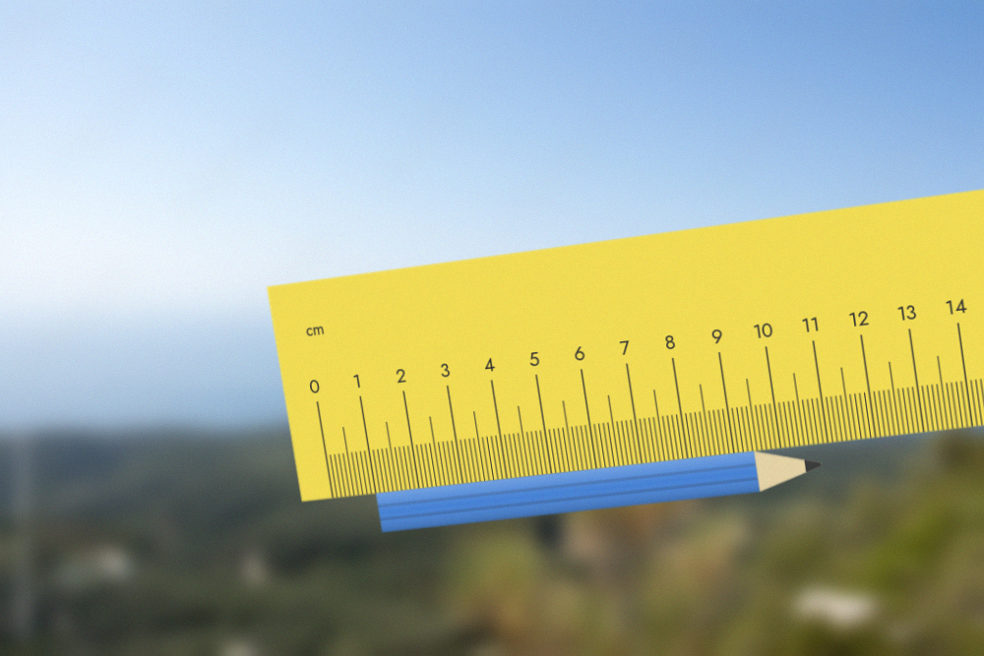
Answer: 9.8
